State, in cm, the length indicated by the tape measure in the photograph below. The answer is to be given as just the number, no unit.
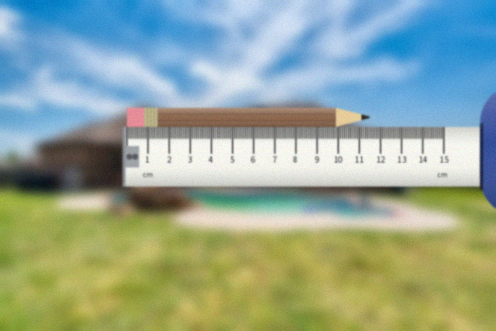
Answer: 11.5
